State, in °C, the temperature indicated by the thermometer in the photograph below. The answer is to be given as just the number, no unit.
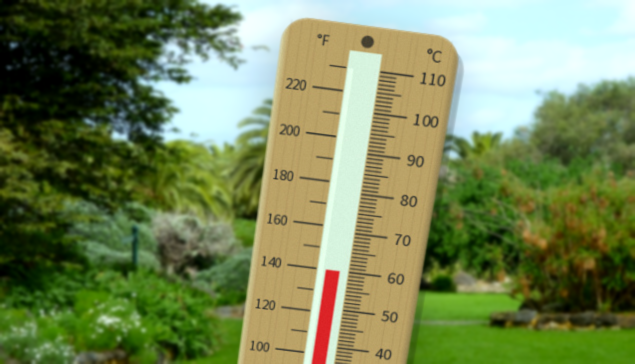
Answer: 60
